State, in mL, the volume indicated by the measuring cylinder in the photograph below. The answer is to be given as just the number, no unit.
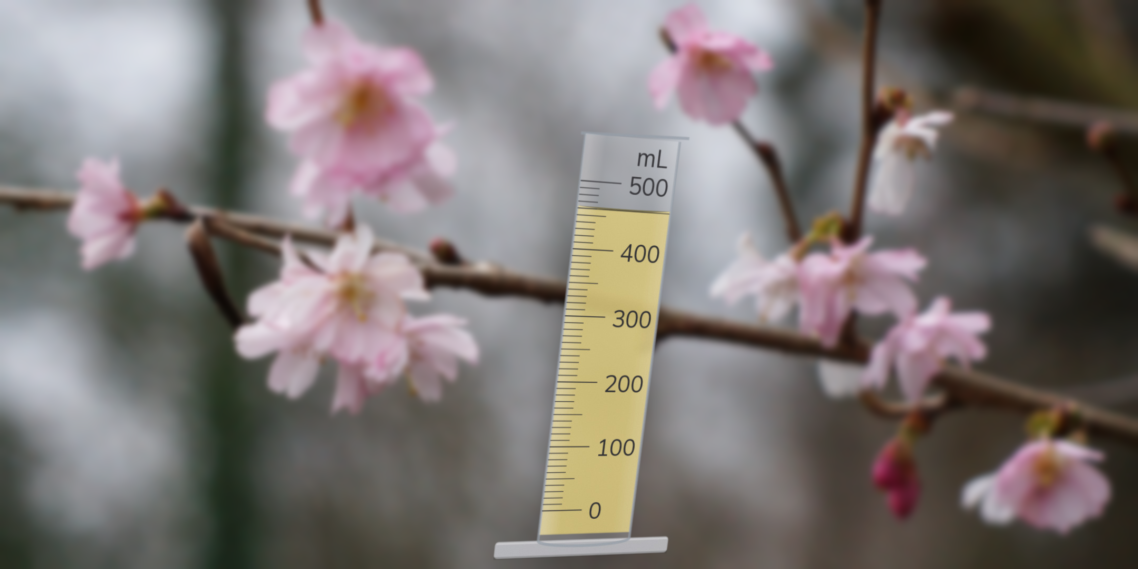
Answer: 460
